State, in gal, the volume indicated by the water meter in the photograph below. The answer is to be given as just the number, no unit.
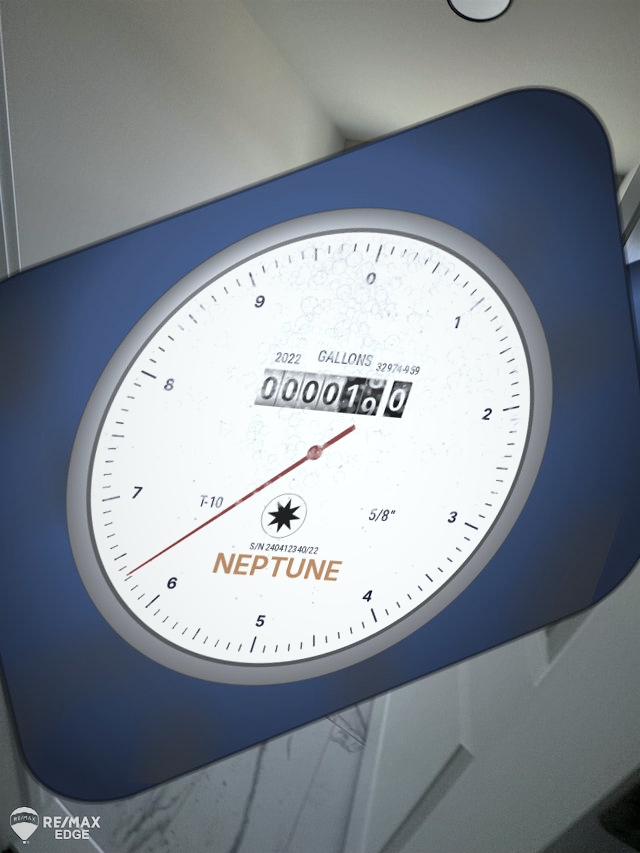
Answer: 186.3
